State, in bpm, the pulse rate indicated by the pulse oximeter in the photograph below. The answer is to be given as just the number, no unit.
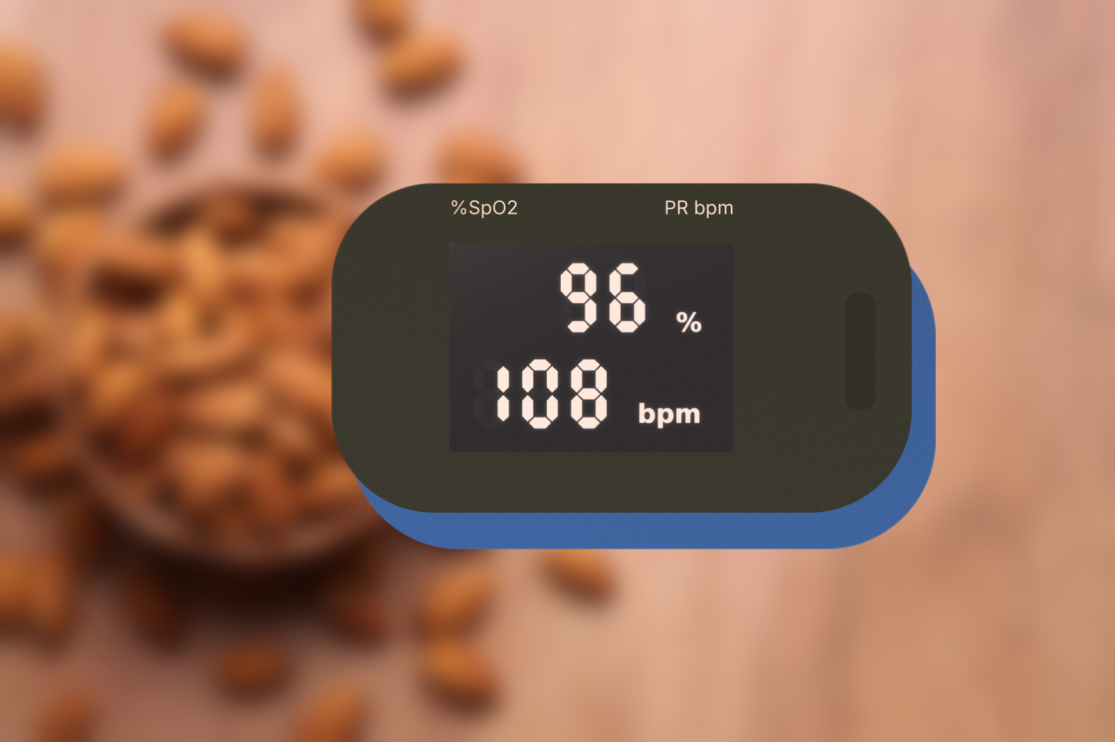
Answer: 108
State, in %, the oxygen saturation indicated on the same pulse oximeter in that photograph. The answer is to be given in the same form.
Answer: 96
